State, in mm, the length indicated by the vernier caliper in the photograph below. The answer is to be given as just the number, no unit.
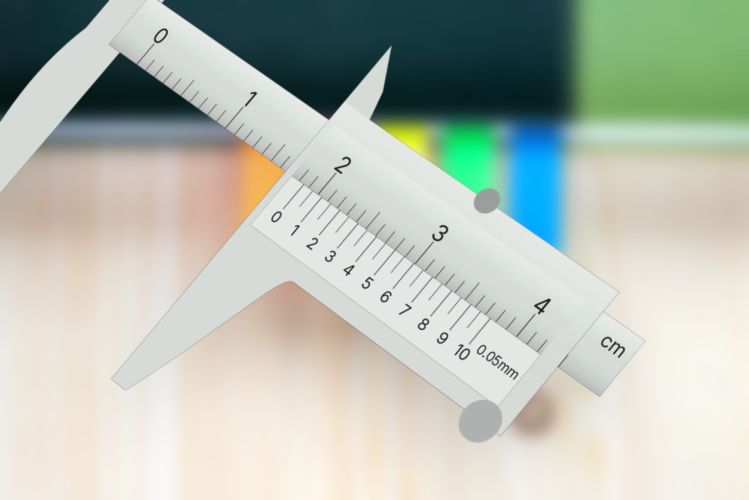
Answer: 18.5
